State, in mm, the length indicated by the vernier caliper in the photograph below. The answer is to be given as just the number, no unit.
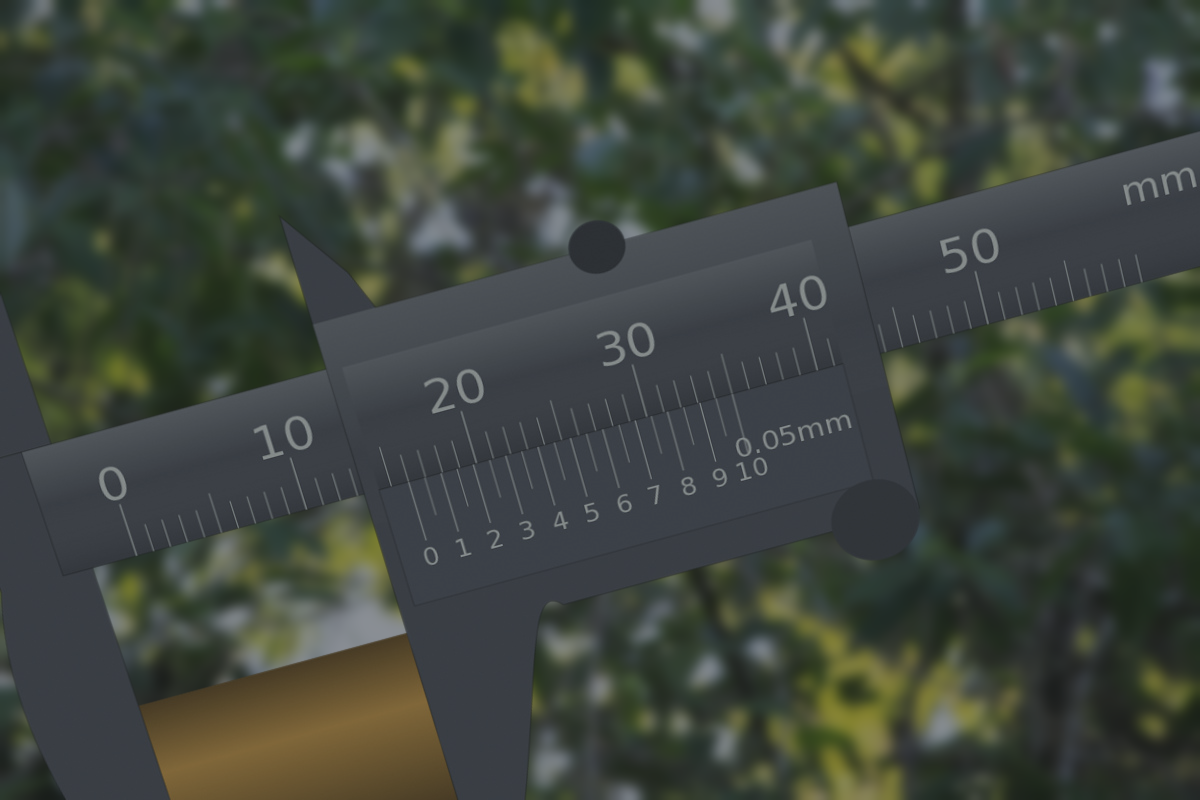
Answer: 16.0
